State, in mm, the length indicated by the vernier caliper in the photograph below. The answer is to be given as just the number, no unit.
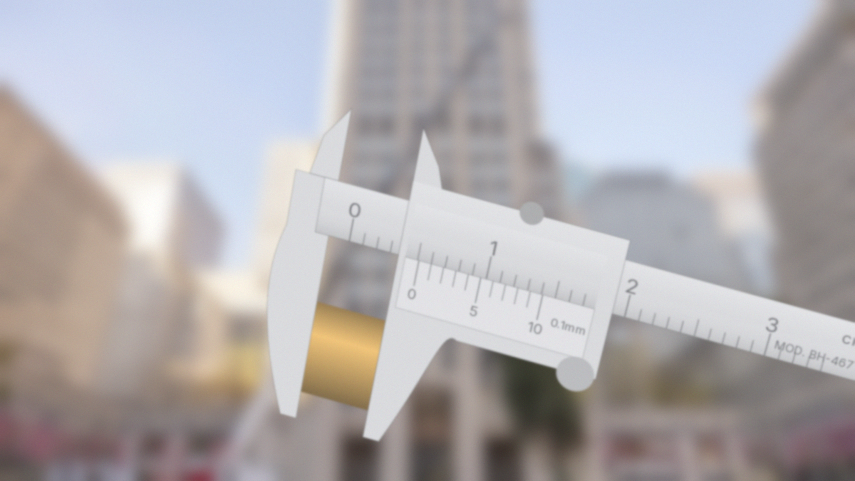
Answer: 5.1
